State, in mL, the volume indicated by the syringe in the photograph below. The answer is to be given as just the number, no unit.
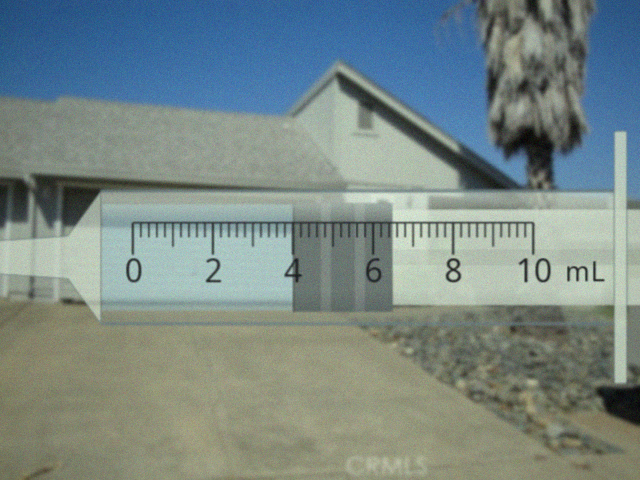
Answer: 4
